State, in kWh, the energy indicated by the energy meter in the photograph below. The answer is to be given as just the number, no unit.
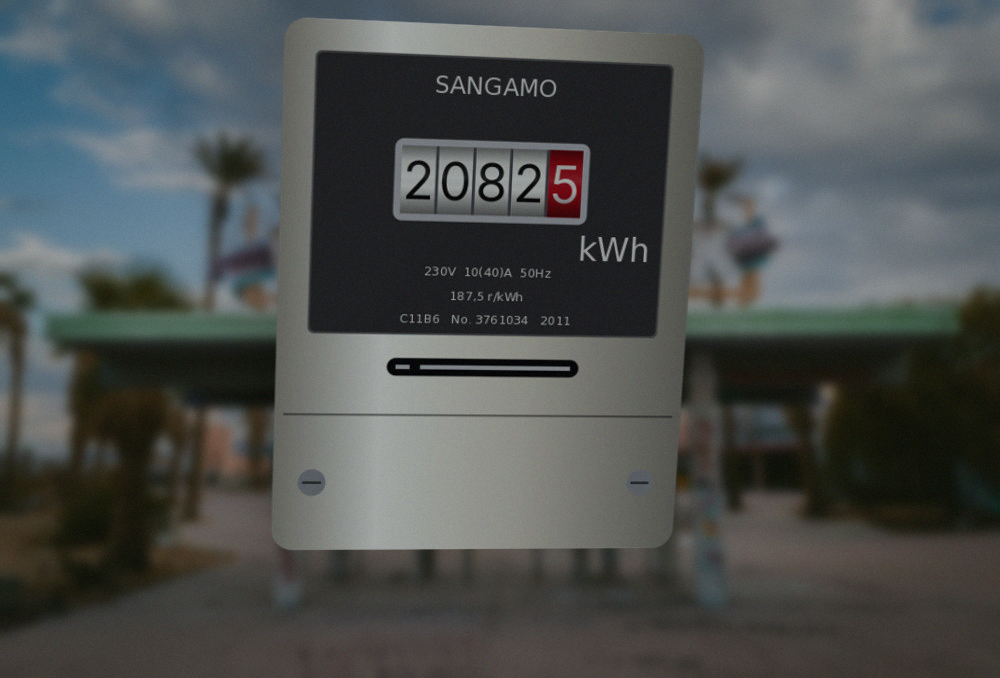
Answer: 2082.5
